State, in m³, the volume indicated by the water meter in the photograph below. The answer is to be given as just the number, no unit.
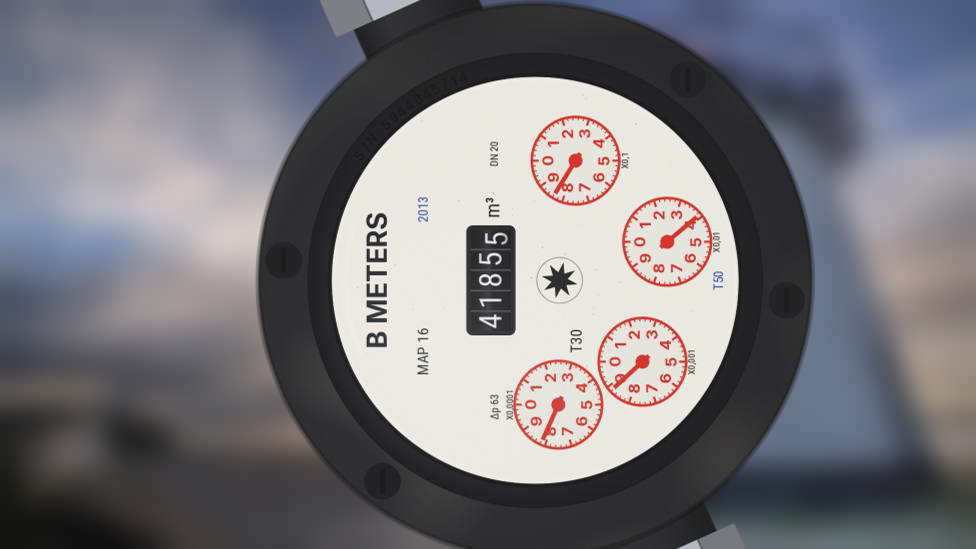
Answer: 41854.8388
